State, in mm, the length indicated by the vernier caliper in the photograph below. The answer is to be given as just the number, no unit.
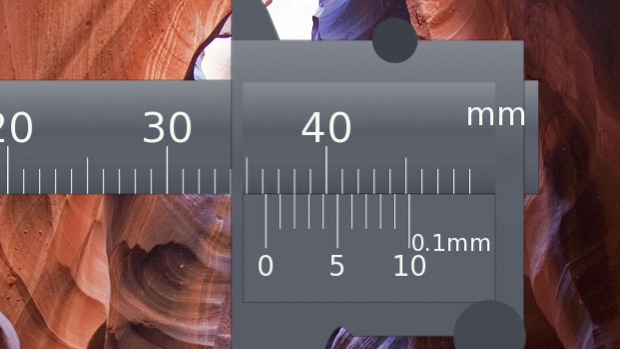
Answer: 36.2
